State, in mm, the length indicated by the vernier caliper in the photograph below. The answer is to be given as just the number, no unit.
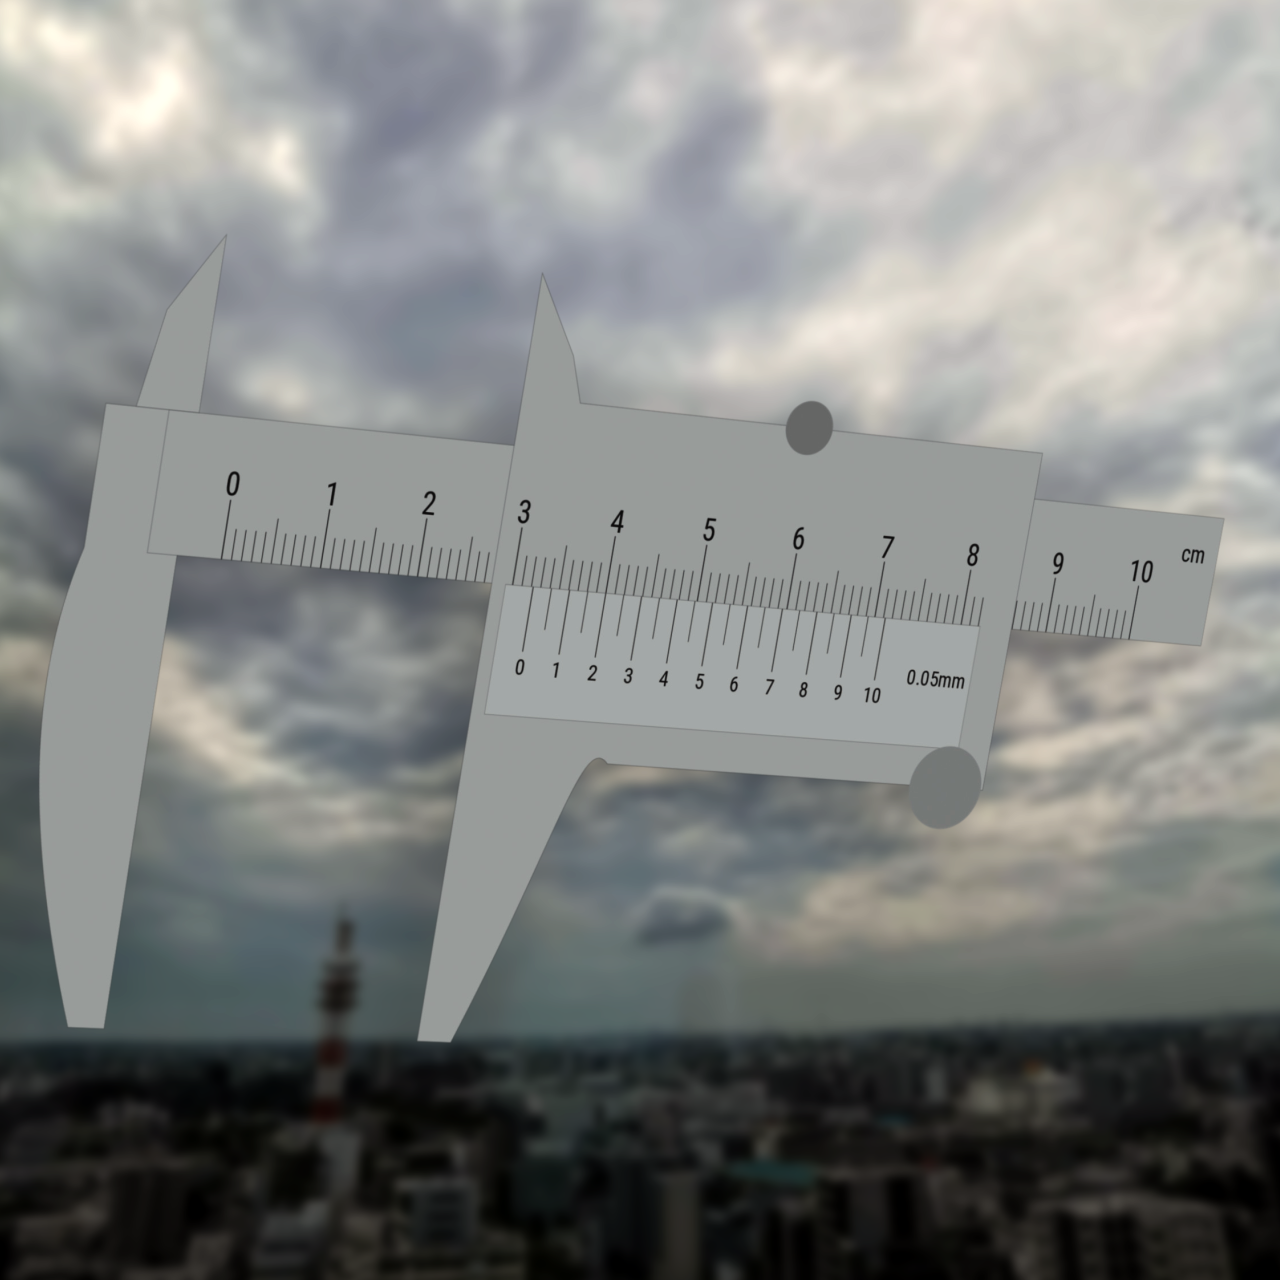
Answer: 32.2
